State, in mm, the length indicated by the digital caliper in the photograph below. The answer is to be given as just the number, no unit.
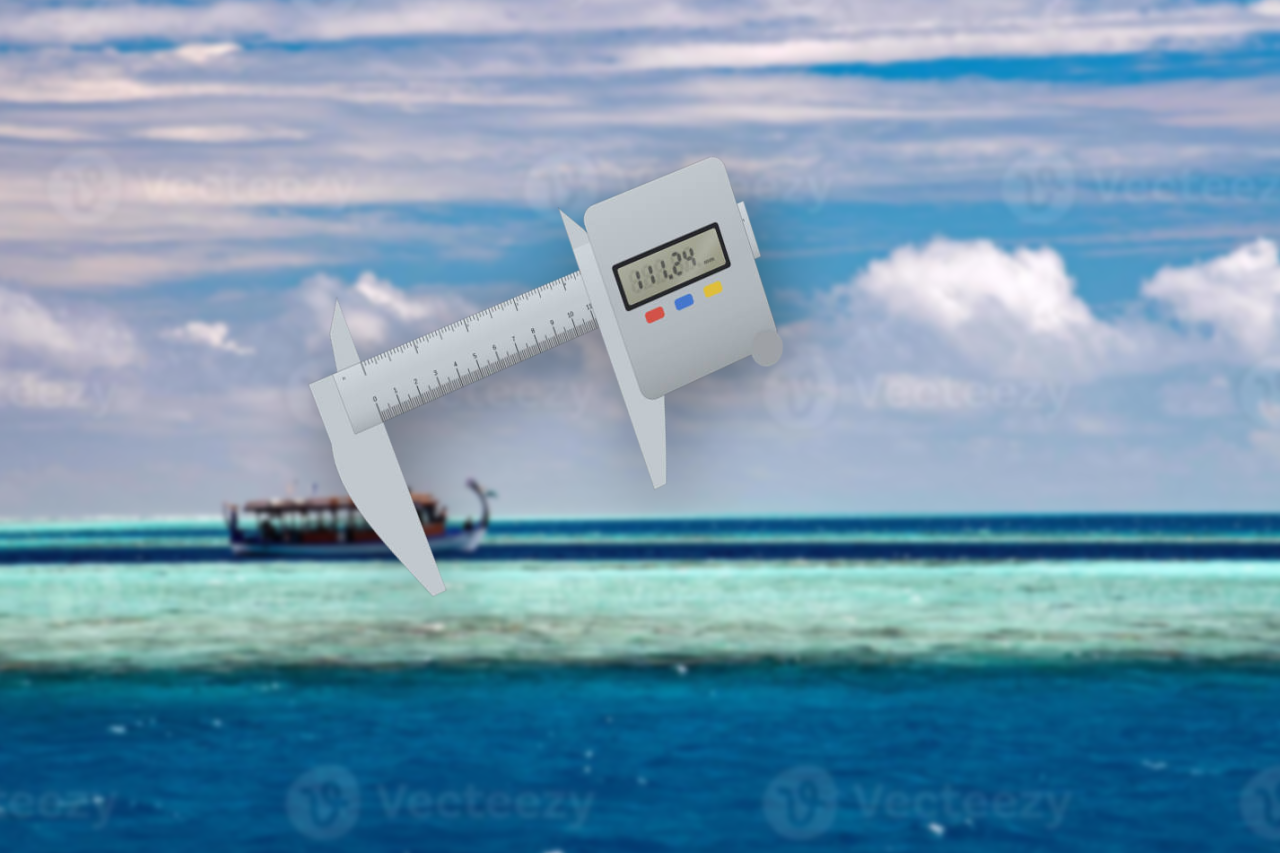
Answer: 111.24
